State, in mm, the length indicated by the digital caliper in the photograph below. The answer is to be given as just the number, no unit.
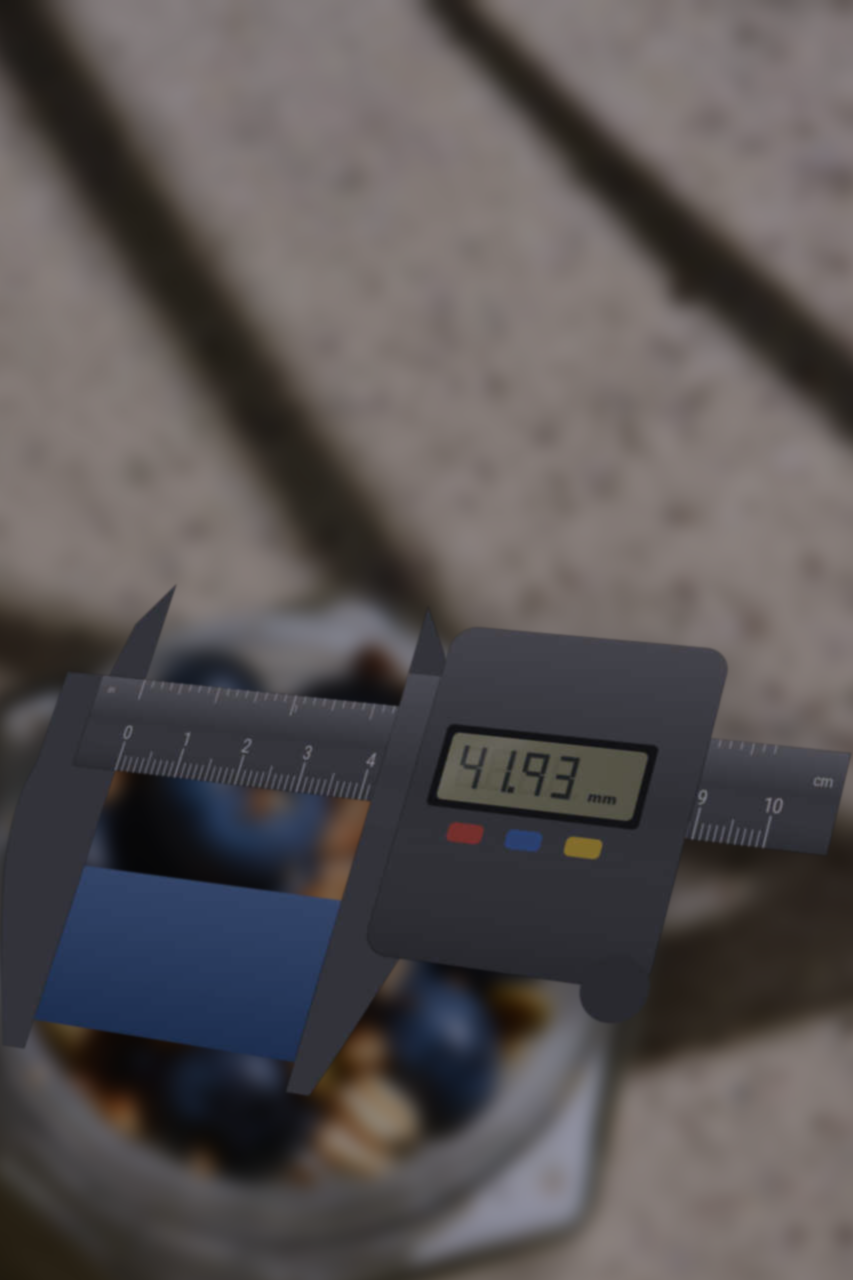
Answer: 41.93
